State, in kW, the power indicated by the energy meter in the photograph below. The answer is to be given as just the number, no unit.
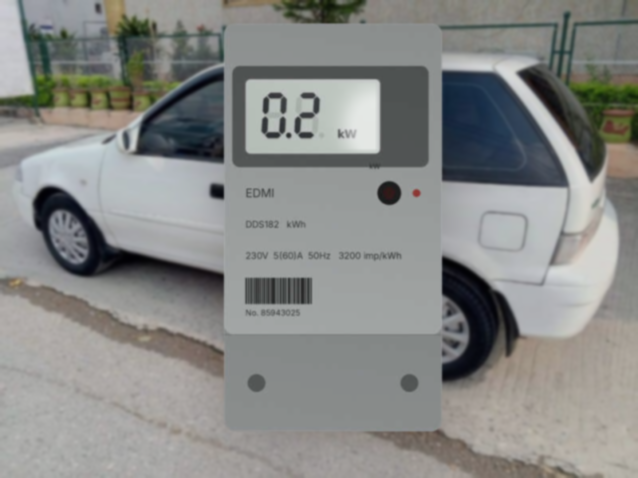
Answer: 0.2
